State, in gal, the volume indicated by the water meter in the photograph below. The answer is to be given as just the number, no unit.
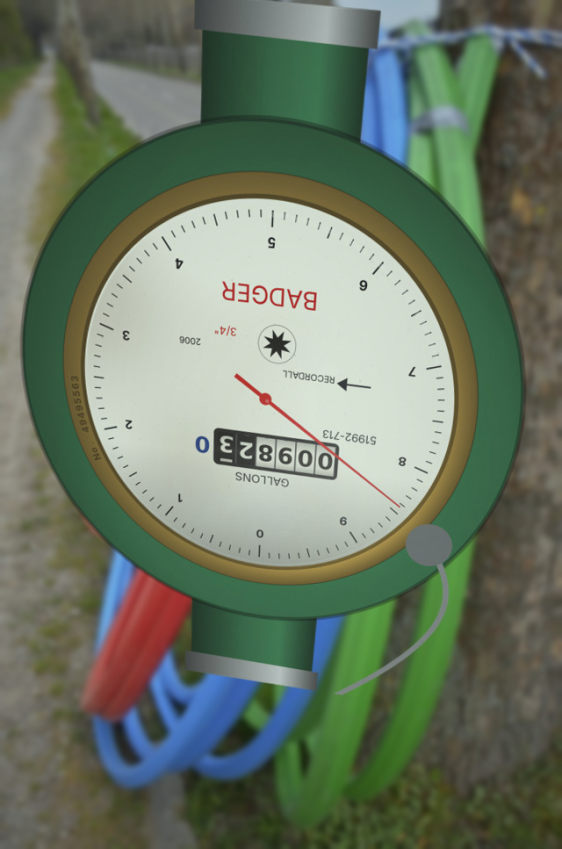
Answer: 98228.4
